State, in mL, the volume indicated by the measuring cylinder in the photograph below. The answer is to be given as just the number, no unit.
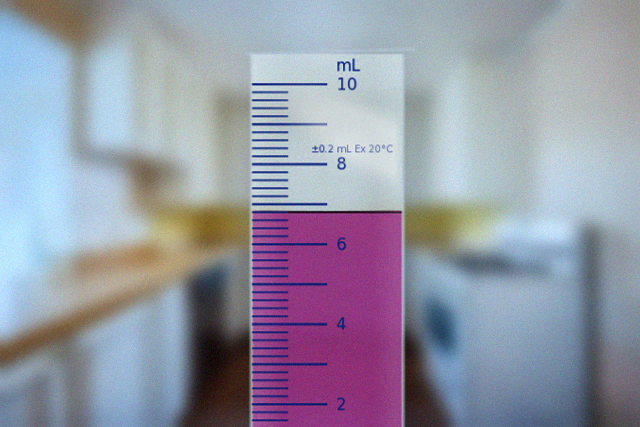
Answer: 6.8
